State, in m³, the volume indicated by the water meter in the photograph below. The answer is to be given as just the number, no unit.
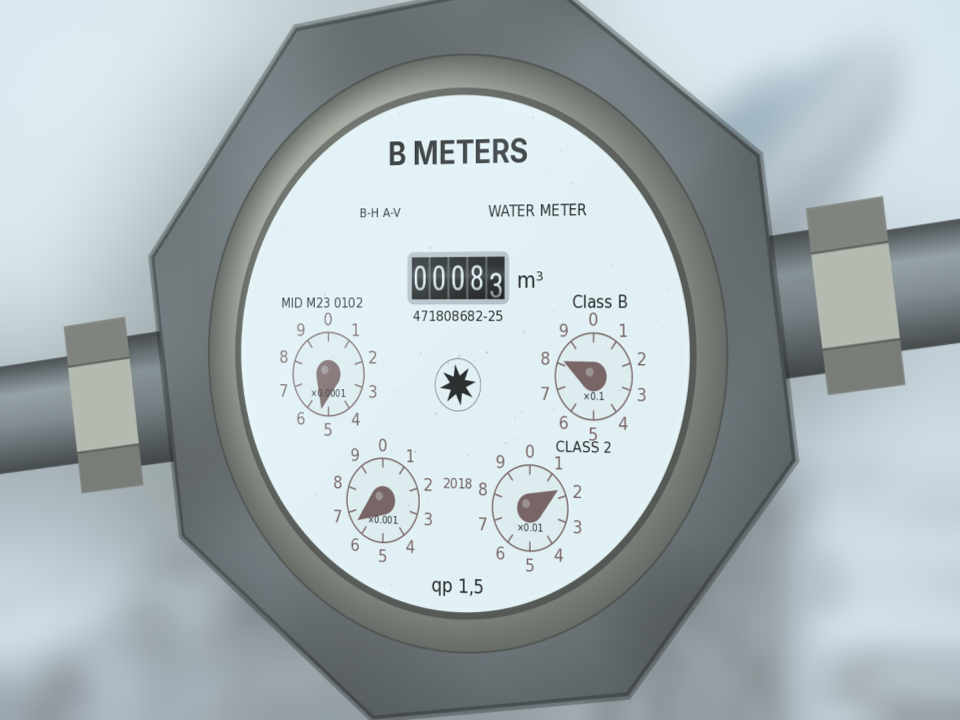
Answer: 82.8165
